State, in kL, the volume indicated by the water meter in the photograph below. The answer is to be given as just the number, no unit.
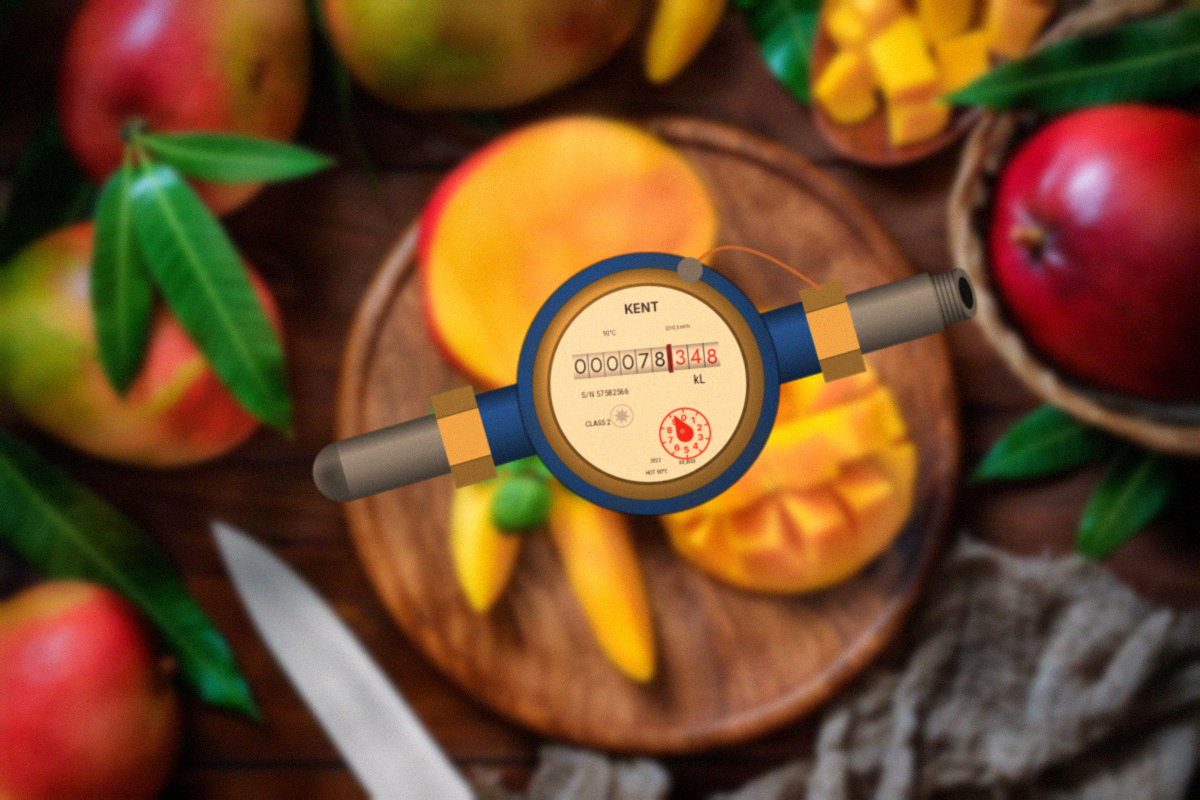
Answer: 78.3479
